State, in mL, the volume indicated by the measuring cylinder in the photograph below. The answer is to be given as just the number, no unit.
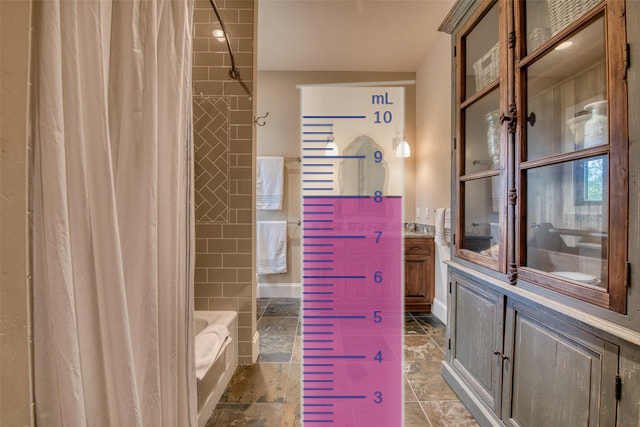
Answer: 8
